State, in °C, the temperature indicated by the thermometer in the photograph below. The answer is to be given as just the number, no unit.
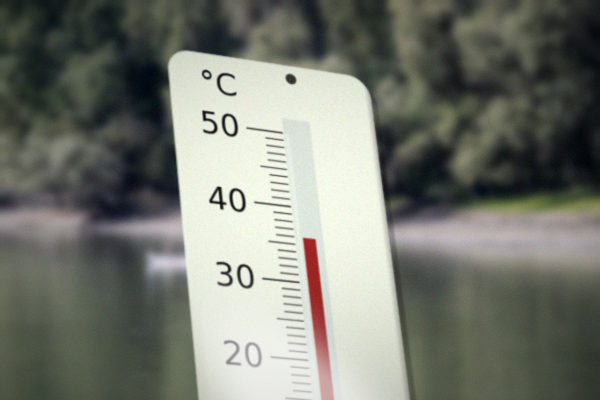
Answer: 36
